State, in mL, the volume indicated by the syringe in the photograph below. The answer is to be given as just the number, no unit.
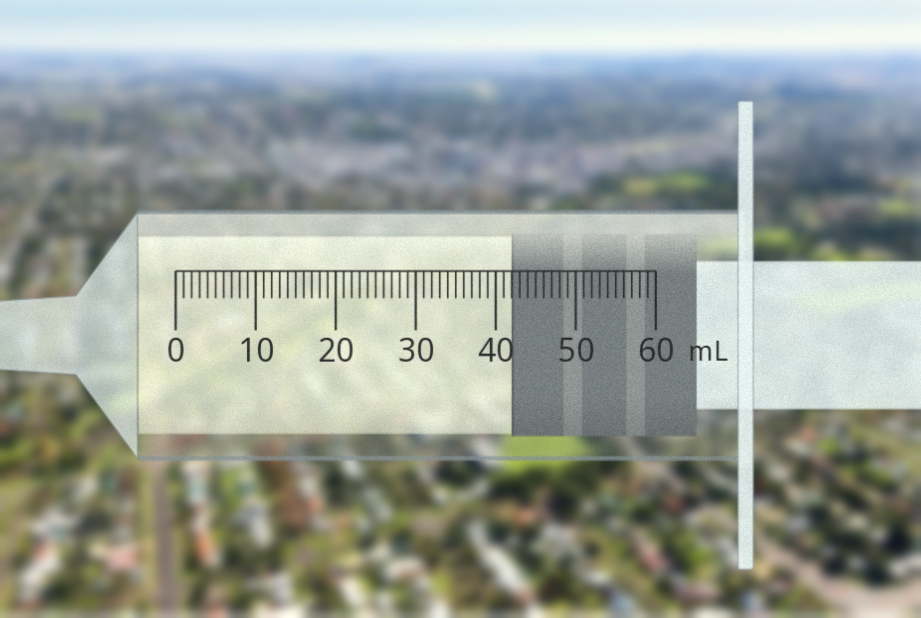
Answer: 42
